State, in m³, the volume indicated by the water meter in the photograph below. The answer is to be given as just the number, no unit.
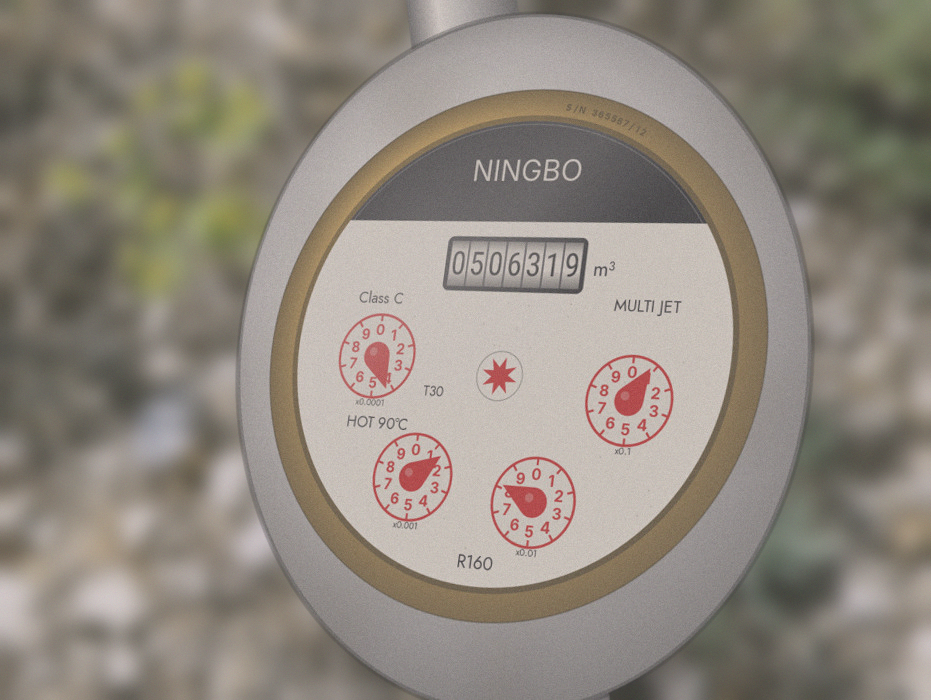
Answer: 506319.0814
